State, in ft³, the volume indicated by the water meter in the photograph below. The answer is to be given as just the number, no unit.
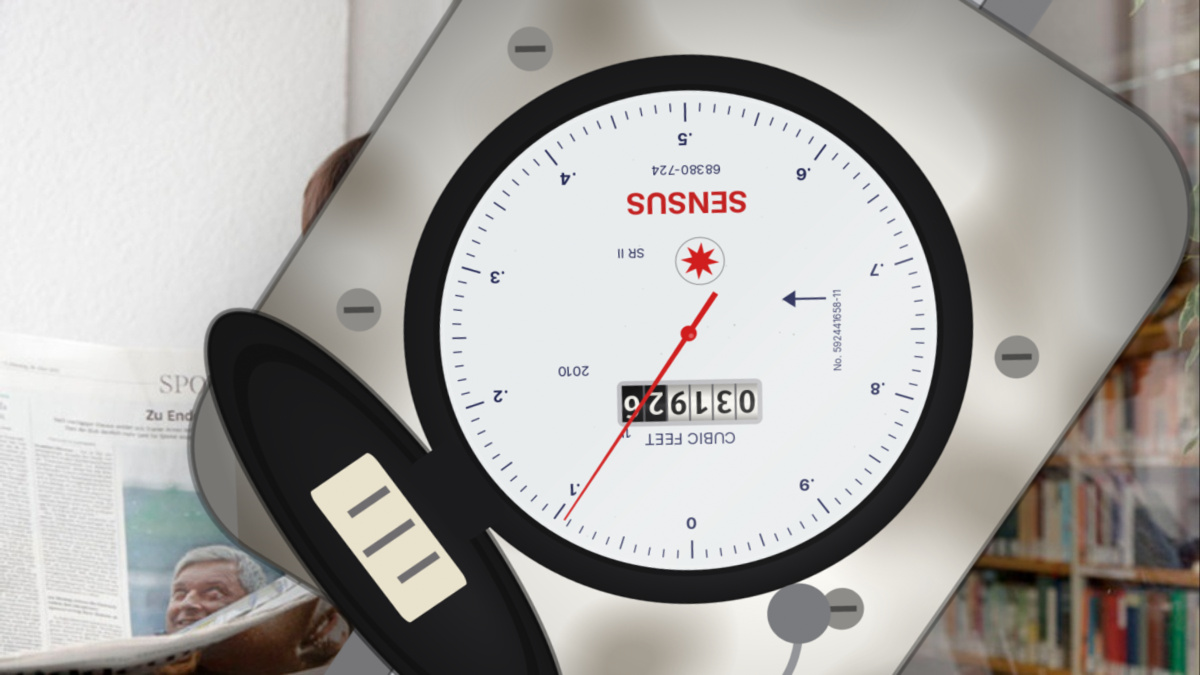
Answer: 31926.09
